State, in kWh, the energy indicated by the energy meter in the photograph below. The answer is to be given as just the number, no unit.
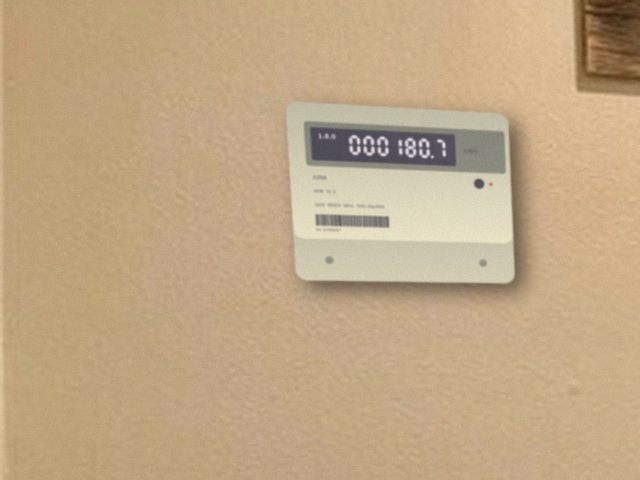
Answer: 180.7
